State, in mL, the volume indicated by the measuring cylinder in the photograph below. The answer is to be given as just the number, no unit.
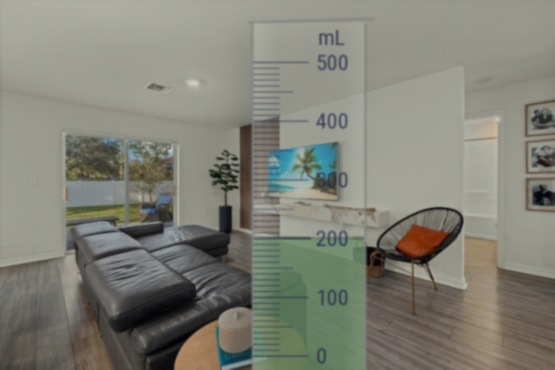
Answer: 200
